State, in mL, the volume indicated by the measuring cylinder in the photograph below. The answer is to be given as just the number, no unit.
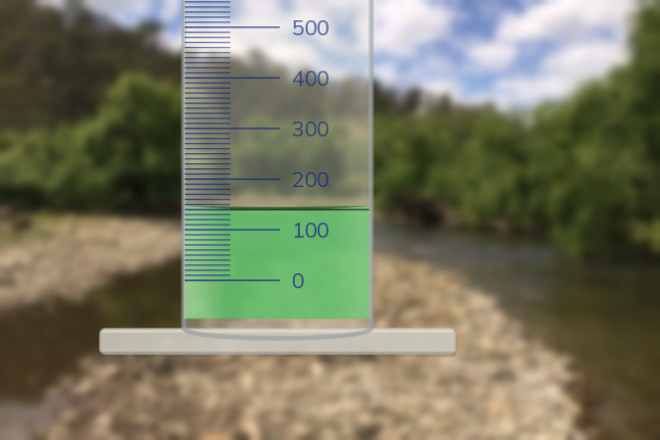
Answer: 140
